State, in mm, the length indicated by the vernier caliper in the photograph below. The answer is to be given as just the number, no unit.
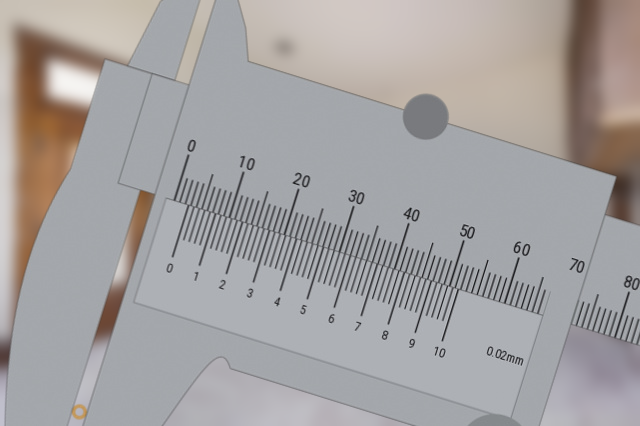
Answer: 2.6
